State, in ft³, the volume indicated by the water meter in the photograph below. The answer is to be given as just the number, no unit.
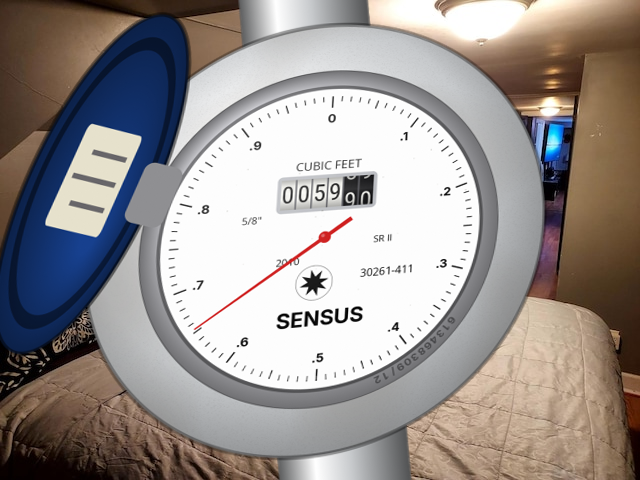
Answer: 5989.65
